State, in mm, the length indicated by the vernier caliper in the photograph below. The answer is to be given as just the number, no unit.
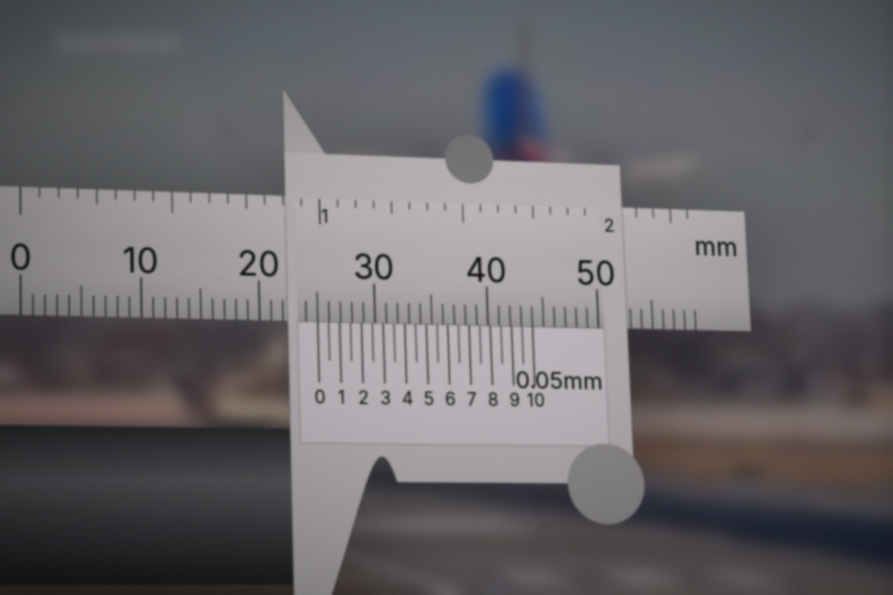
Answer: 25.0
